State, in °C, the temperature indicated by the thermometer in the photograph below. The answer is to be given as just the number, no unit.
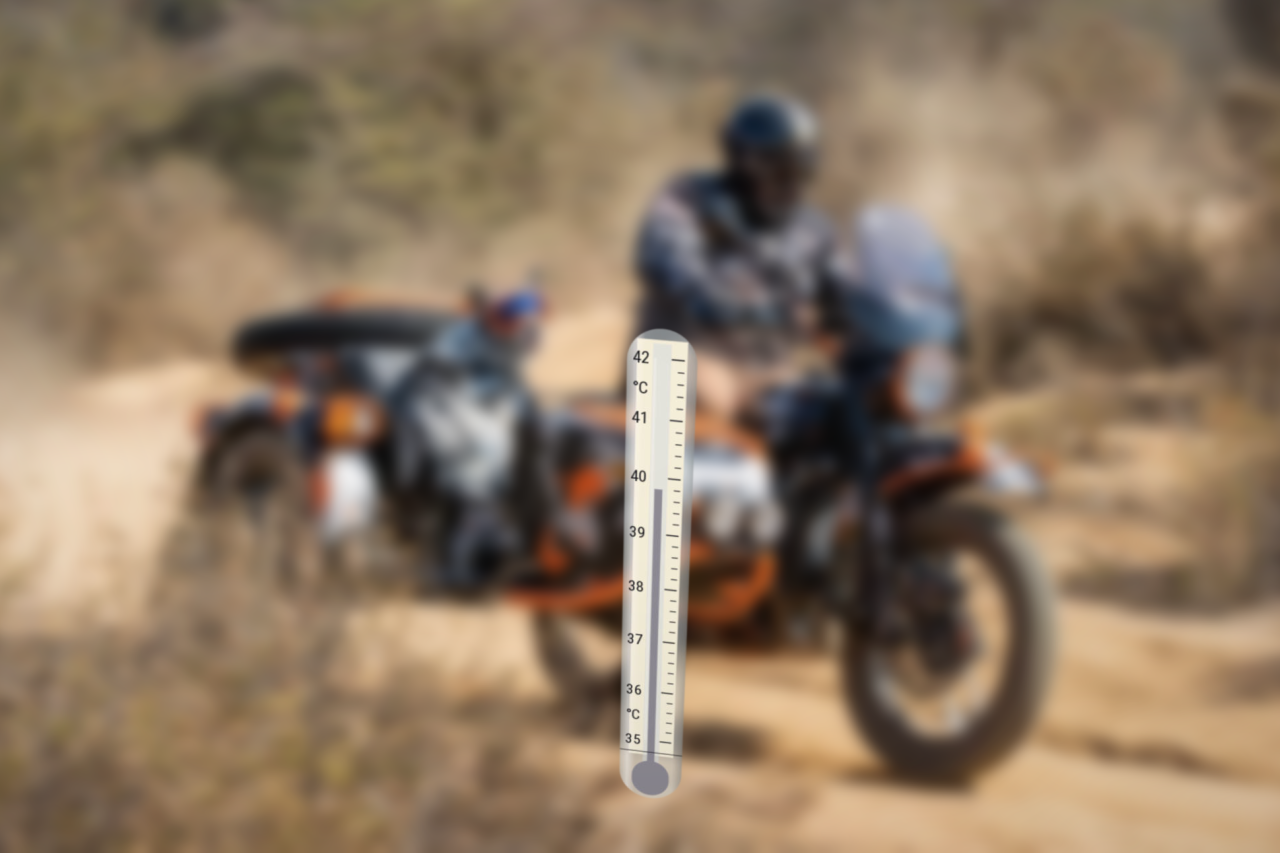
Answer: 39.8
